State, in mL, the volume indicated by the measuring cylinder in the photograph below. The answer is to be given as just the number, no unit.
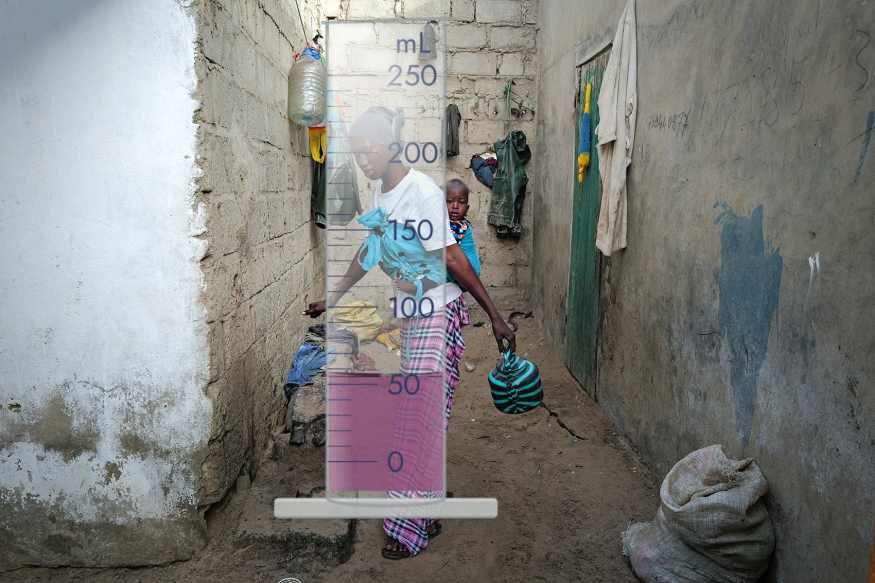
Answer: 55
